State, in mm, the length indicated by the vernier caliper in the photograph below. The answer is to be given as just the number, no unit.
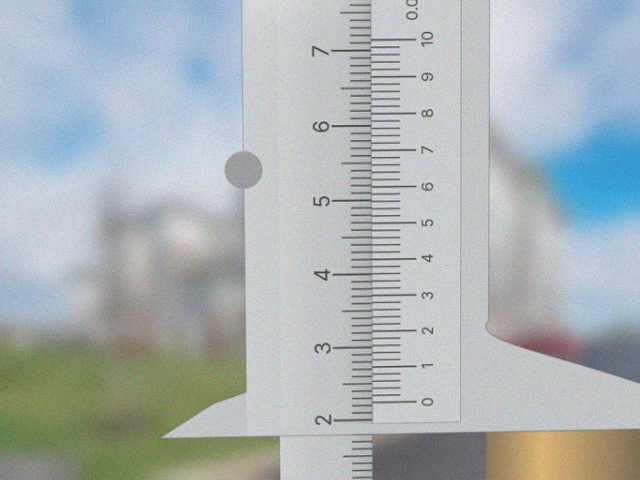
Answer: 22.4
